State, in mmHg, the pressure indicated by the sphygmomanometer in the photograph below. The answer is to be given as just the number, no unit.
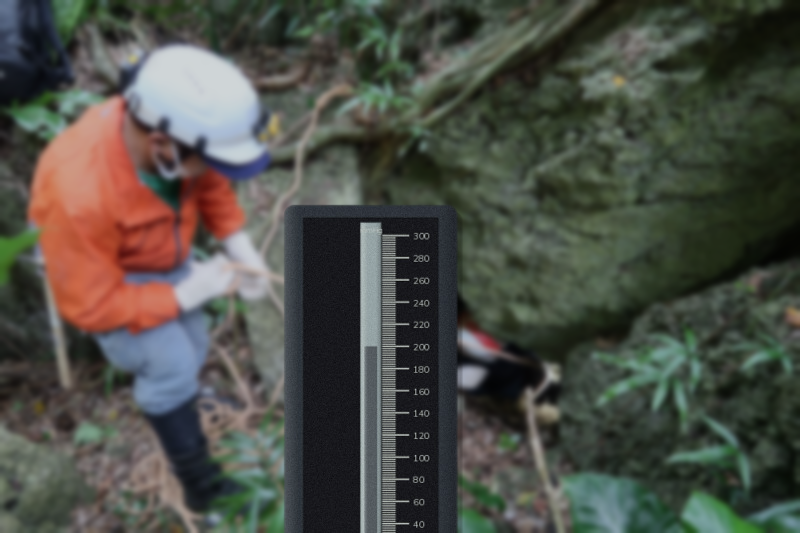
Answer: 200
